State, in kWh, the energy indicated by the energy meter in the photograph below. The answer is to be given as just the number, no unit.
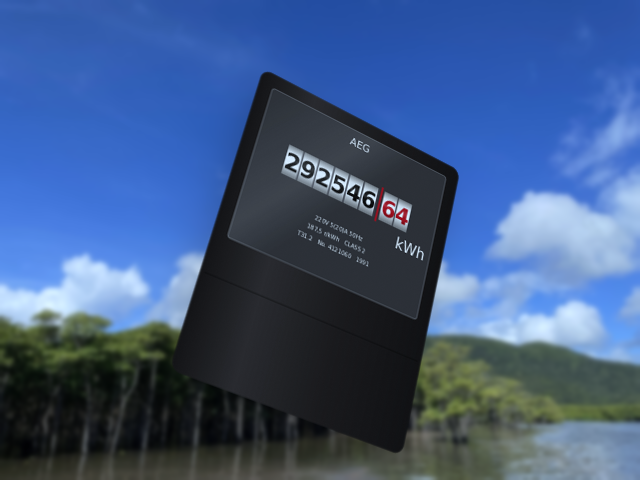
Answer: 292546.64
